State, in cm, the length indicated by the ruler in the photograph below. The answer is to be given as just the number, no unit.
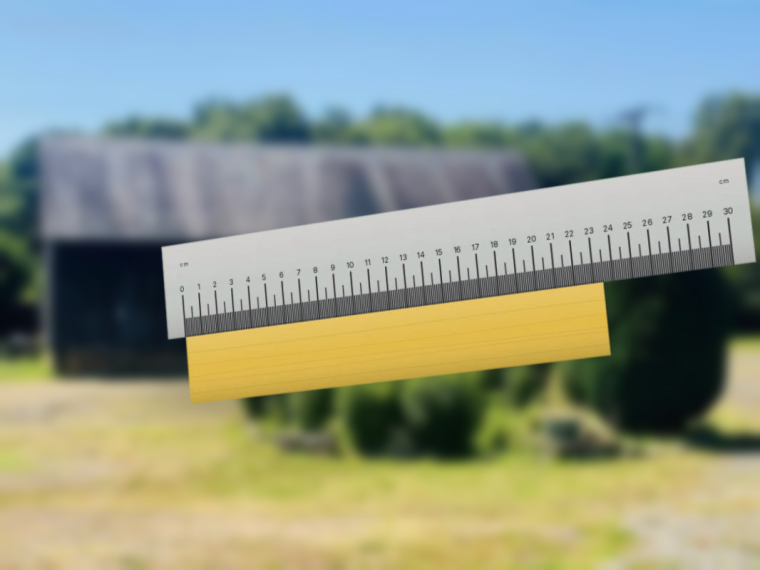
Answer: 23.5
